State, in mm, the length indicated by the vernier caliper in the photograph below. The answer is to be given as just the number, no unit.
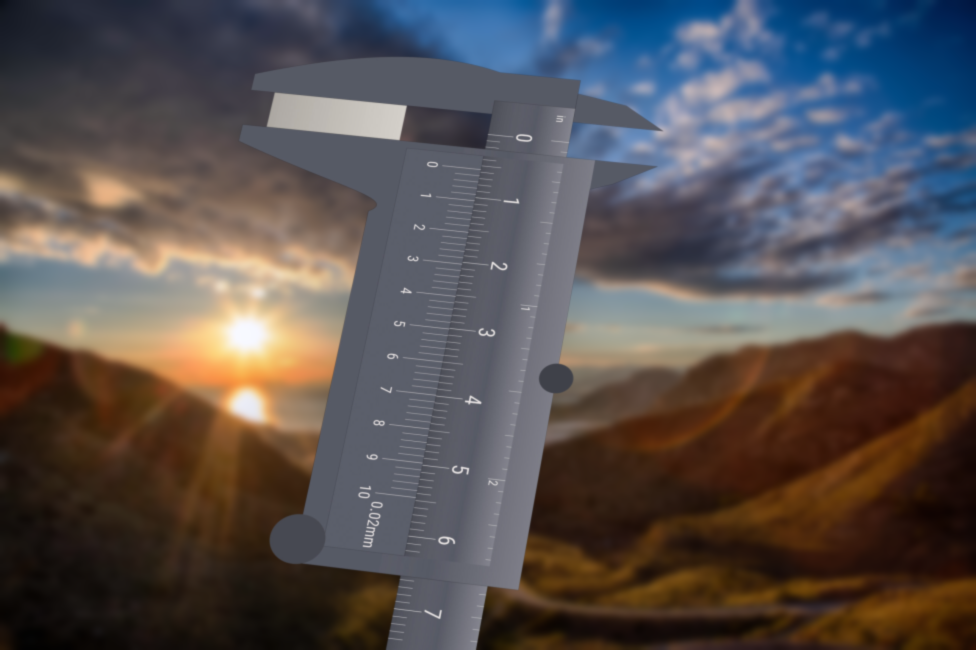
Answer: 5.6
